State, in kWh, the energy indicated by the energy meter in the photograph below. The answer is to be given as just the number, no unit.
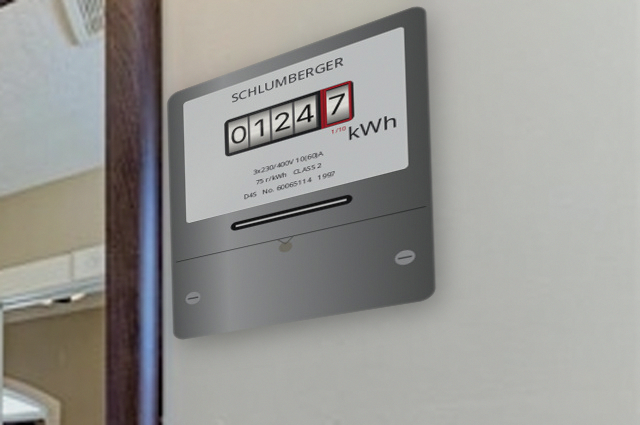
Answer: 124.7
